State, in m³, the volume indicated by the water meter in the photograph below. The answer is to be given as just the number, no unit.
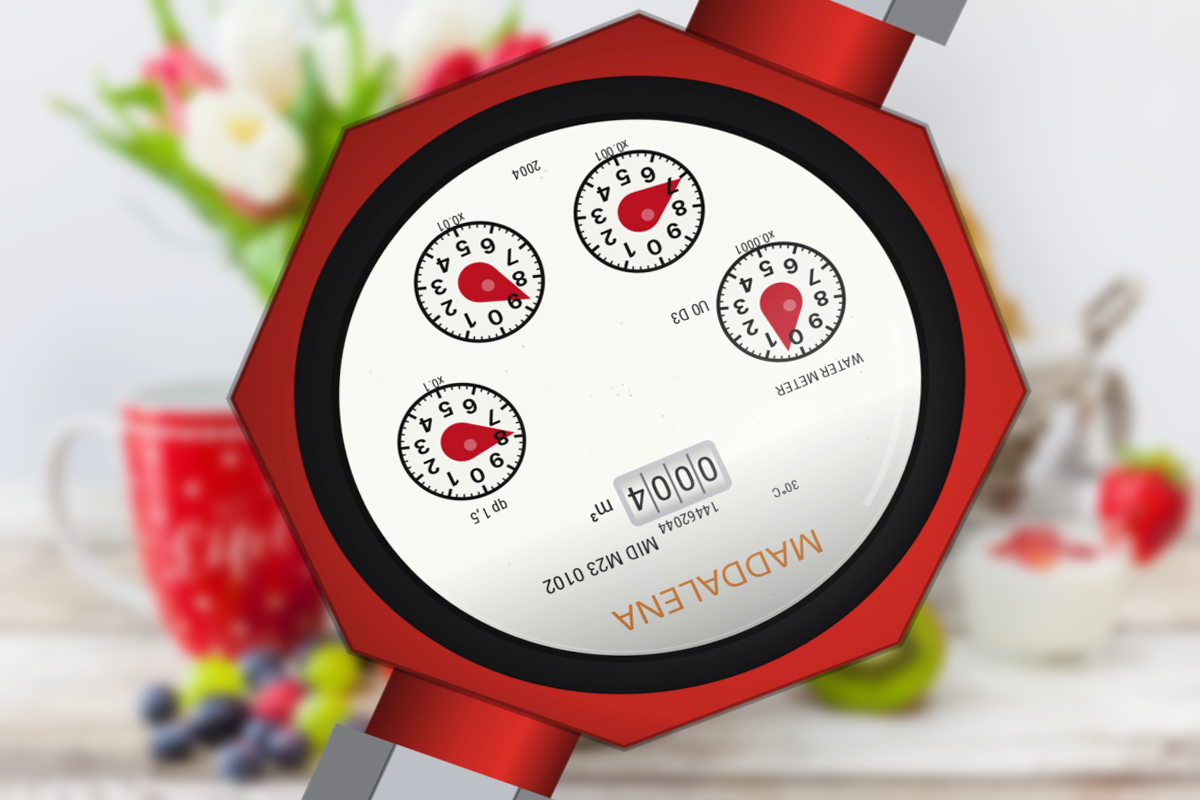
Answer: 4.7870
